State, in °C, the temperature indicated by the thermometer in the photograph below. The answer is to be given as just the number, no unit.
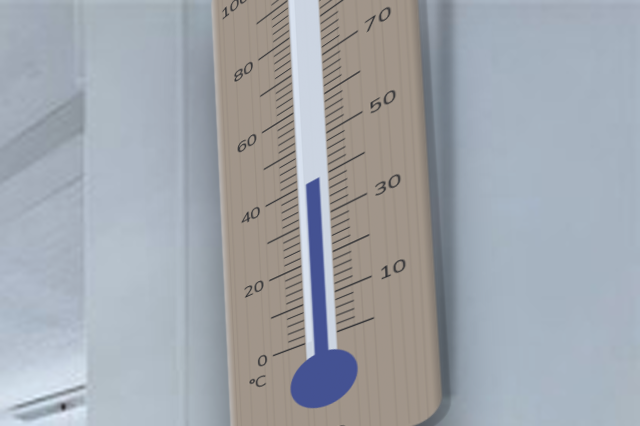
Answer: 40
